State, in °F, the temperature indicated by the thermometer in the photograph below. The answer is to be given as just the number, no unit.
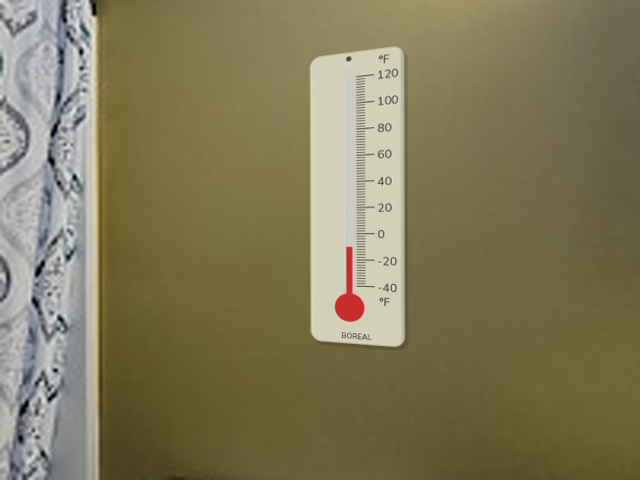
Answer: -10
